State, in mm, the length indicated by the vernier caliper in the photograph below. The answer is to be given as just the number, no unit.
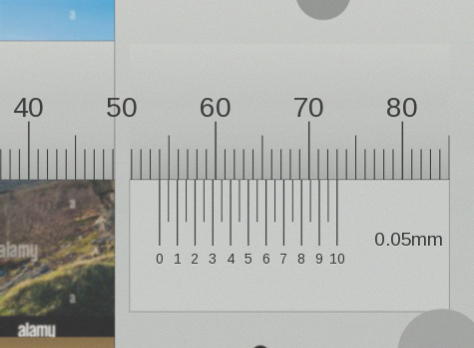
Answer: 54.0
